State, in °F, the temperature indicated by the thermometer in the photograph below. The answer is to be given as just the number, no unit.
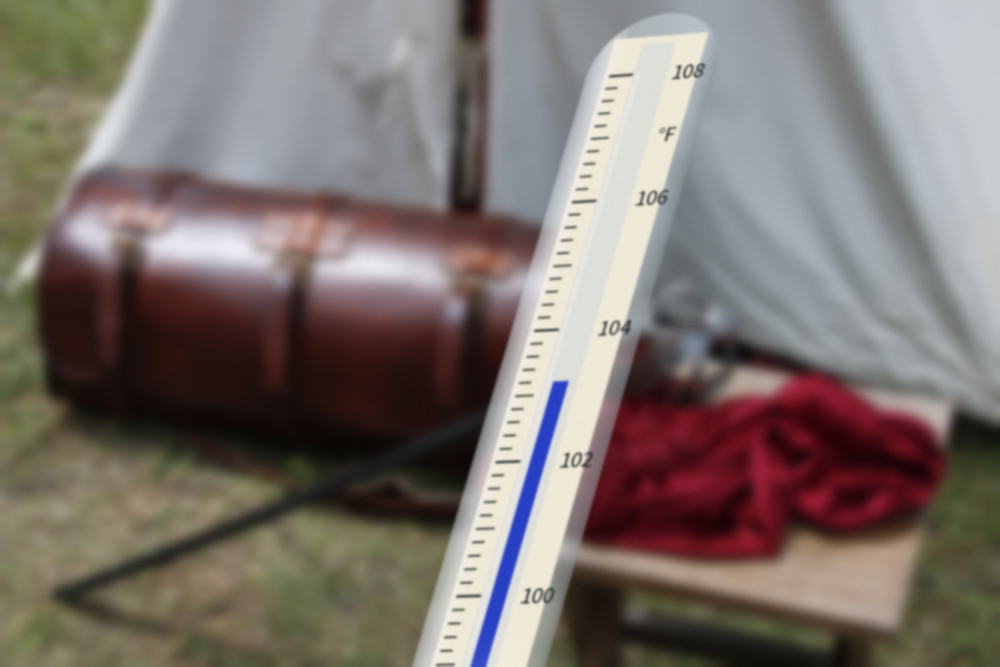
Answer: 103.2
